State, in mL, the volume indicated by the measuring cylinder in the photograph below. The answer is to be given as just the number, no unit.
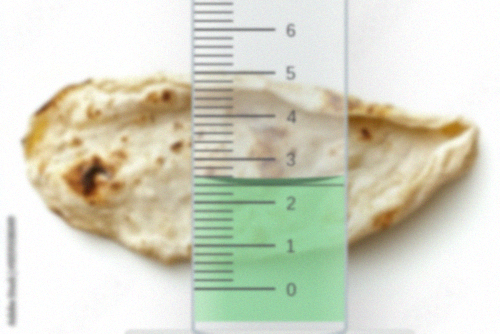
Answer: 2.4
